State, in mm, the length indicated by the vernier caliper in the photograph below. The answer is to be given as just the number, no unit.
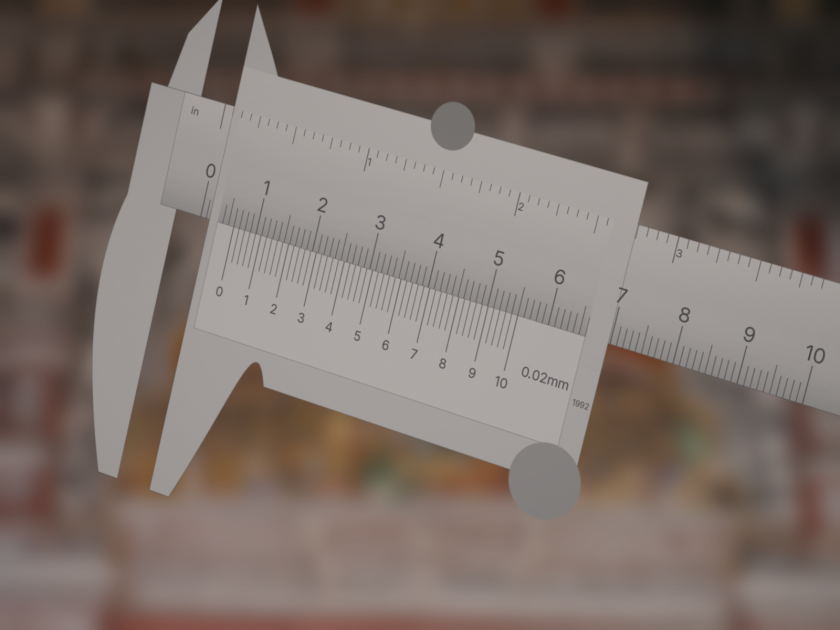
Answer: 6.0
